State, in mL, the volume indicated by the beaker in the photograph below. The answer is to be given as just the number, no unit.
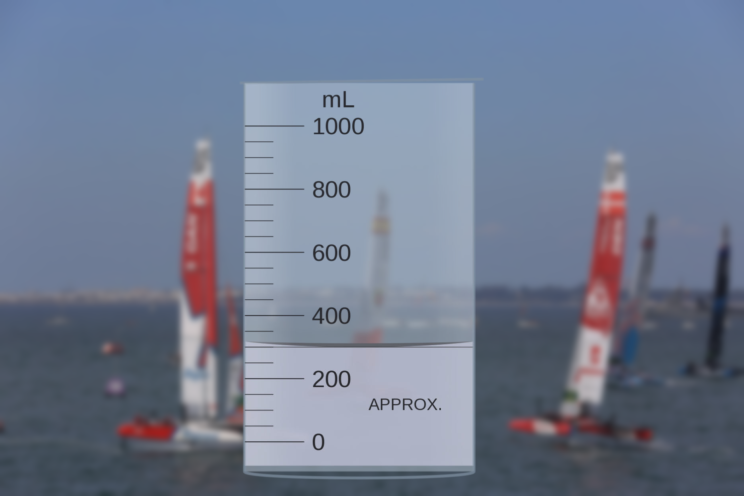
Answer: 300
